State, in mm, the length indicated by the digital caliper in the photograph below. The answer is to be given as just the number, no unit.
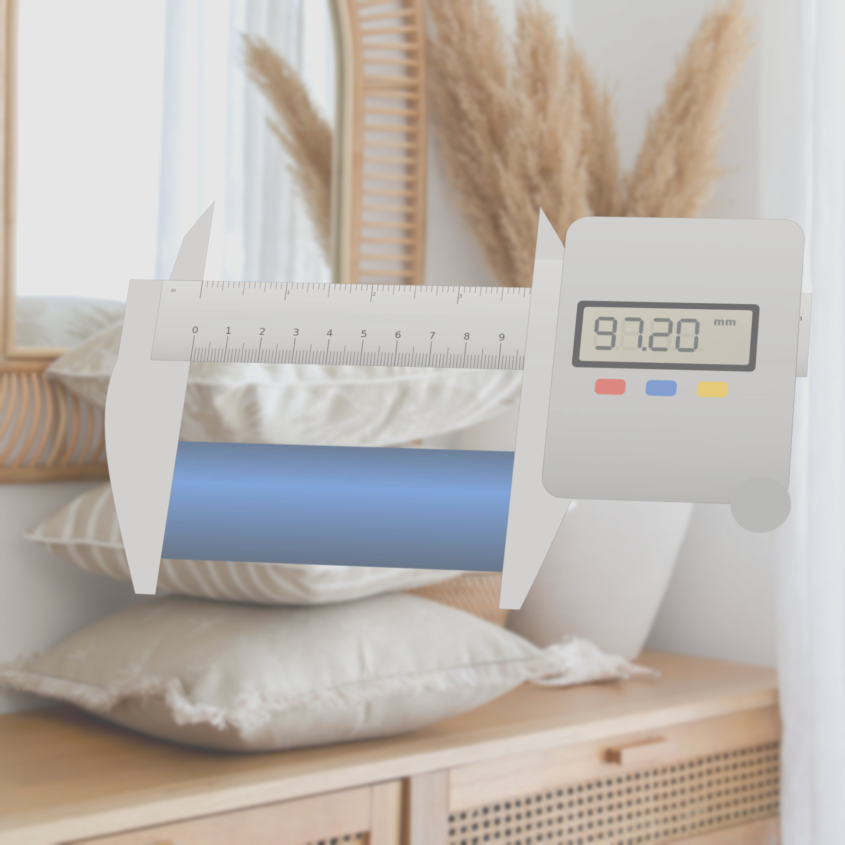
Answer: 97.20
